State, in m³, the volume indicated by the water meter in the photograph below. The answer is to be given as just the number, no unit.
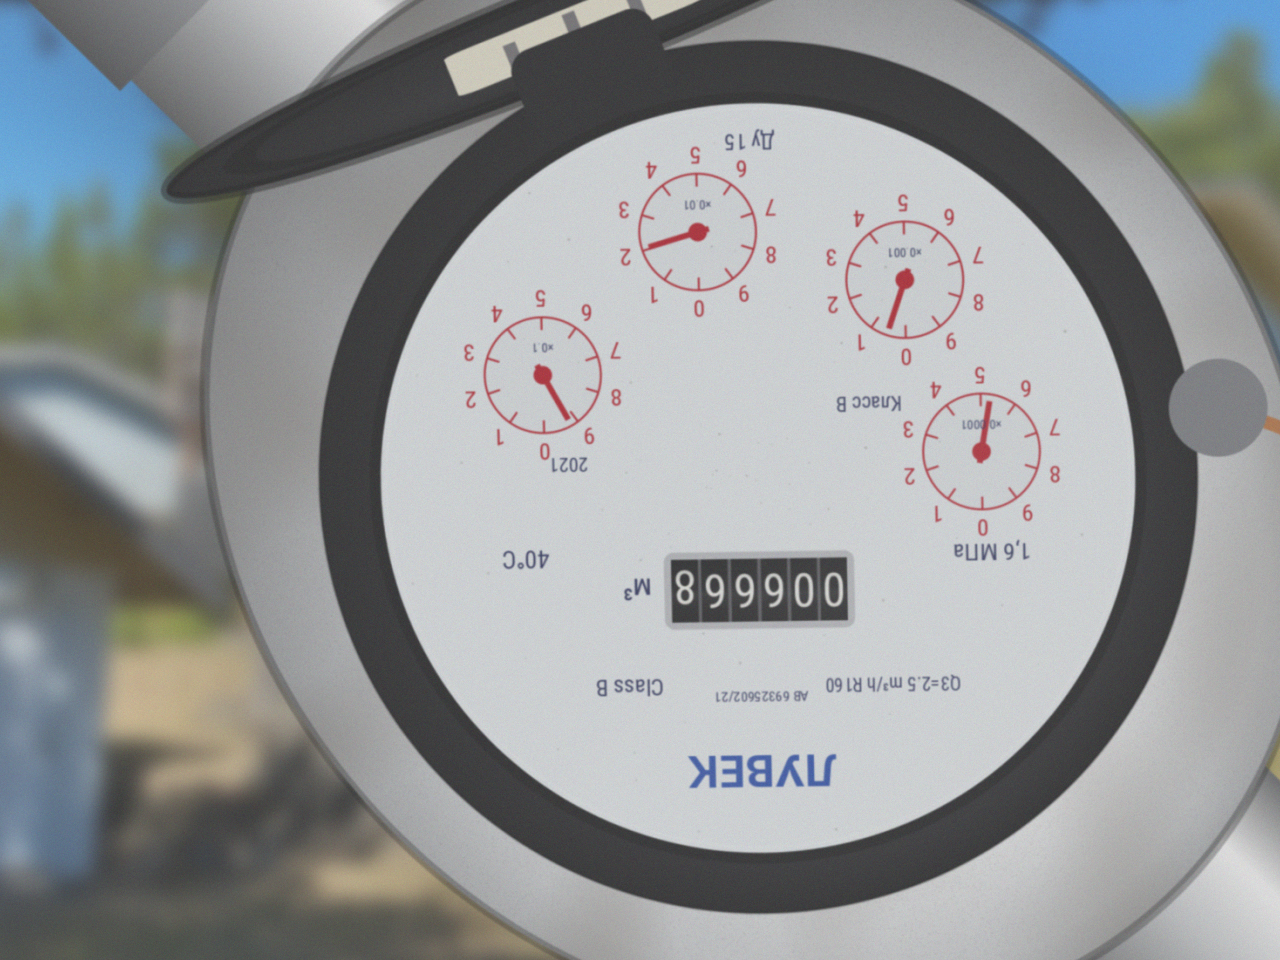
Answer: 6667.9205
